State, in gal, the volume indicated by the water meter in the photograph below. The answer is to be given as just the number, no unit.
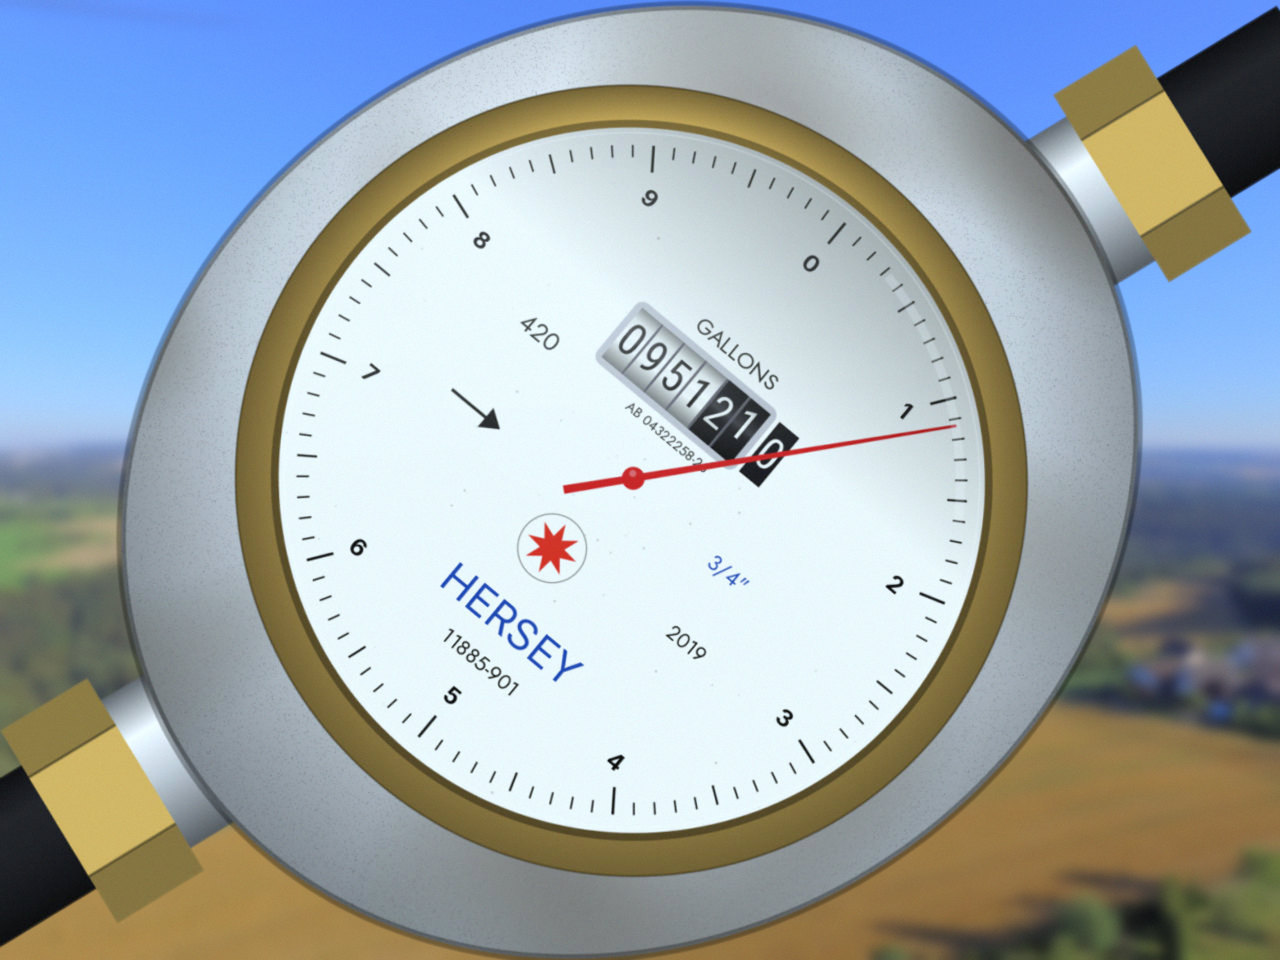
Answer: 951211.1
